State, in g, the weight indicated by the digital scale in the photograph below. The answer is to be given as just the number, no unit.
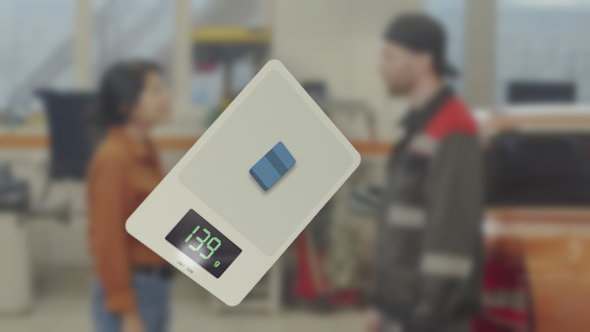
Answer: 139
